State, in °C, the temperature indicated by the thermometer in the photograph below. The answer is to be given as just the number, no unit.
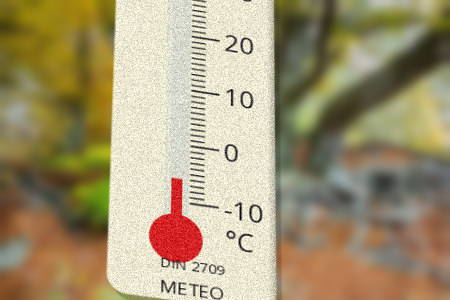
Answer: -6
